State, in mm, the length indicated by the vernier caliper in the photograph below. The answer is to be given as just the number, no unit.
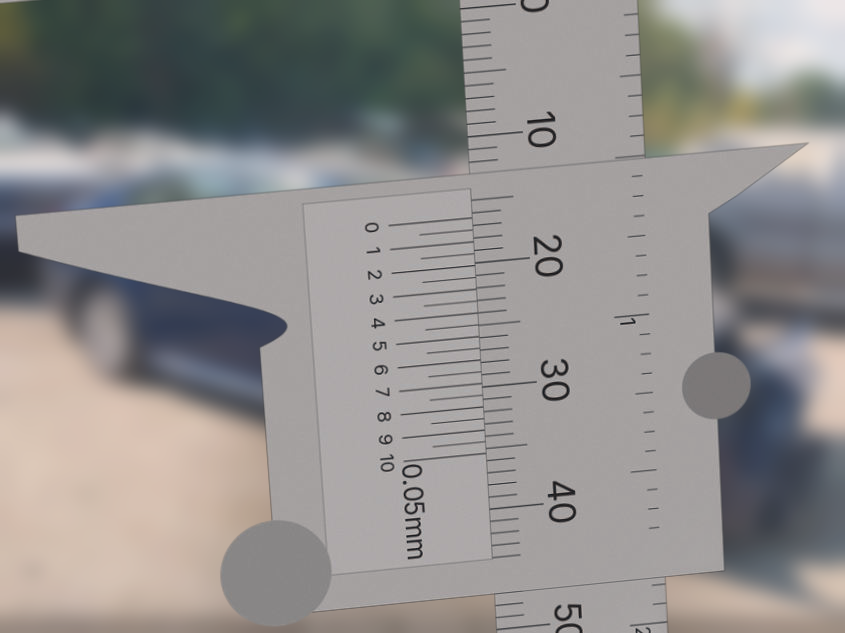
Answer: 16.4
